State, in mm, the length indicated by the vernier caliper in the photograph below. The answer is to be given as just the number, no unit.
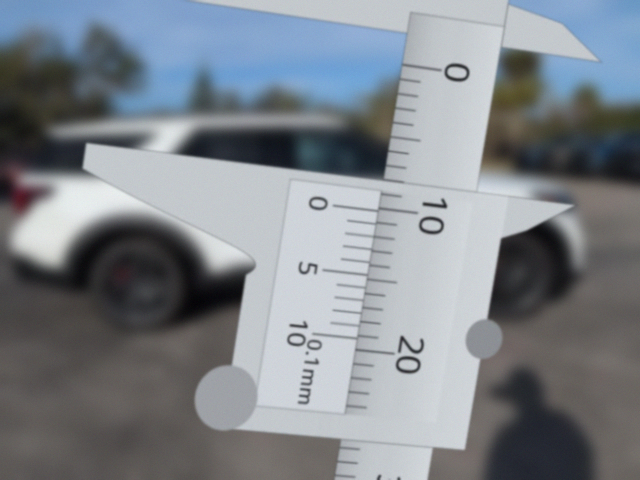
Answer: 10.2
